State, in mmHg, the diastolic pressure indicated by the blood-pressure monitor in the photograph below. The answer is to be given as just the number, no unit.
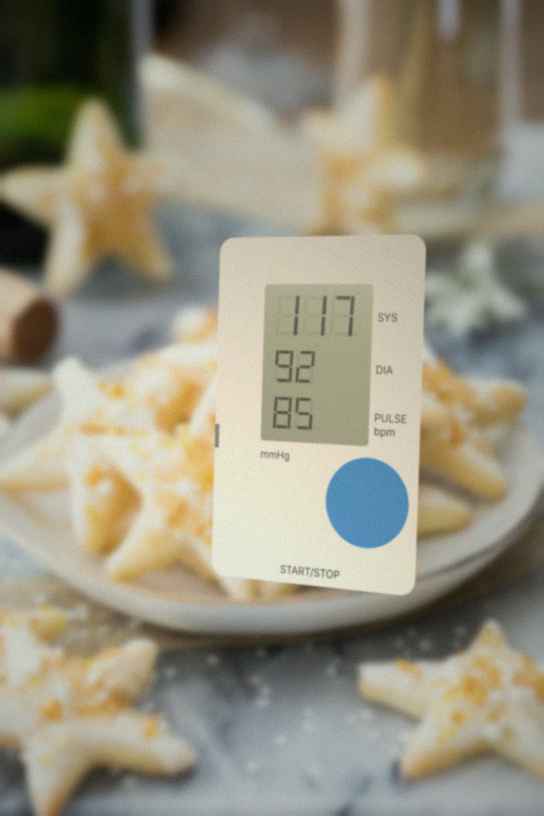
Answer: 92
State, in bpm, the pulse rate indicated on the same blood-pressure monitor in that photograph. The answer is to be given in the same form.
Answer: 85
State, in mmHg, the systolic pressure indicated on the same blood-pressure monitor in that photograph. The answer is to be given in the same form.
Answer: 117
